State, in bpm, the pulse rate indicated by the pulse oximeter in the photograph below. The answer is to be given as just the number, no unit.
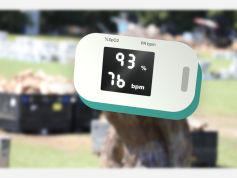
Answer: 76
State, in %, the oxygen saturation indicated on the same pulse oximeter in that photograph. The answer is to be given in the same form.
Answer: 93
